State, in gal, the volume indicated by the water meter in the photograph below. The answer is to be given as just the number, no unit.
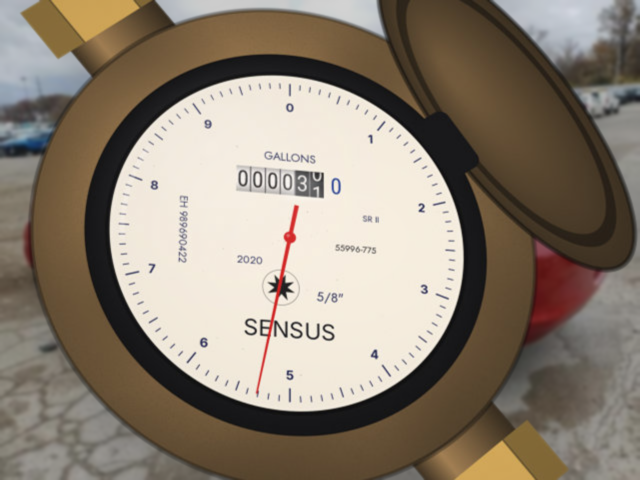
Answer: 305.3
